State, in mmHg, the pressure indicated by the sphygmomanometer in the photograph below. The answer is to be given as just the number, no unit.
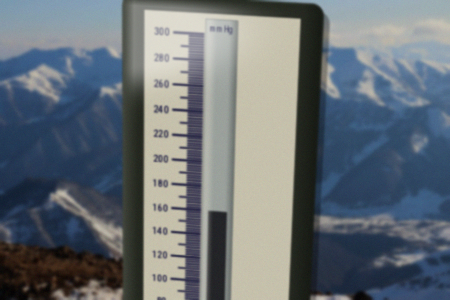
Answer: 160
